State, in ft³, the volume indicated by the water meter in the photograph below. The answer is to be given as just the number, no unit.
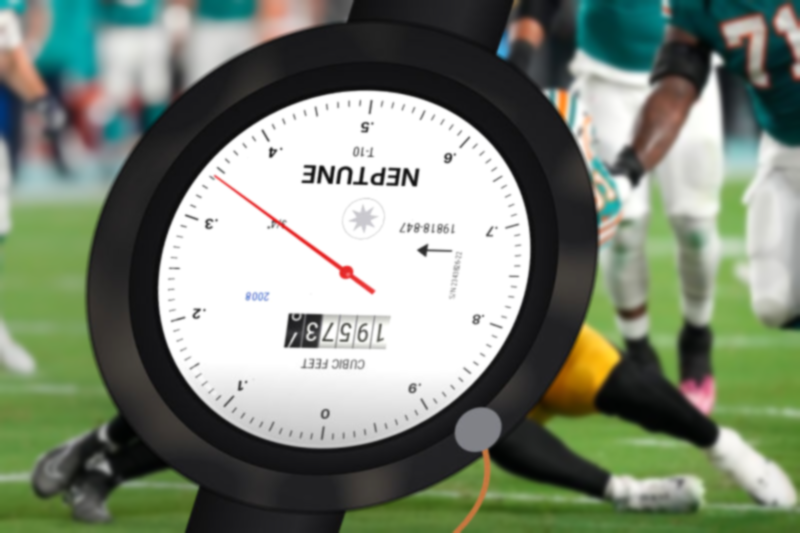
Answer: 195737.34
